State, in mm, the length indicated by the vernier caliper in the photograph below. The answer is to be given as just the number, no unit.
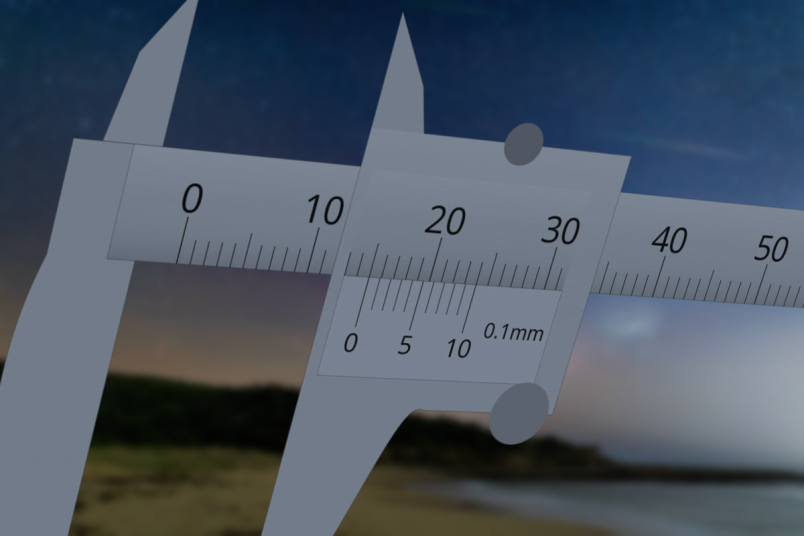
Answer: 15.0
